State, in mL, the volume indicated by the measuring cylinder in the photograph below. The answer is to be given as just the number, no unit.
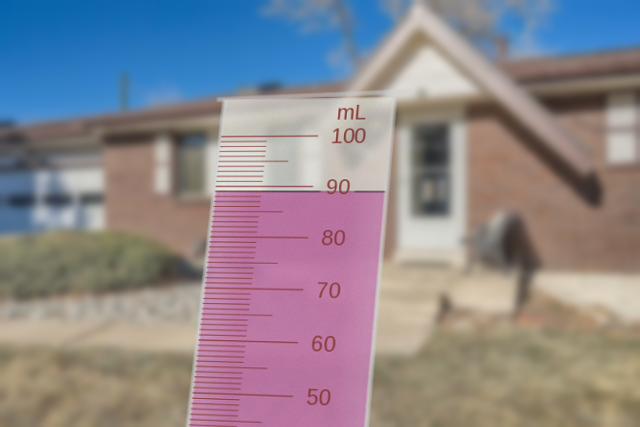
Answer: 89
